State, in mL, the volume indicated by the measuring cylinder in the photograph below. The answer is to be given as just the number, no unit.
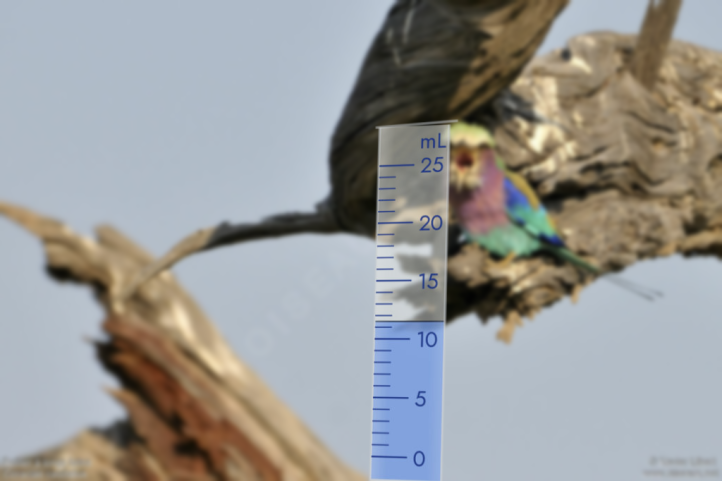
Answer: 11.5
